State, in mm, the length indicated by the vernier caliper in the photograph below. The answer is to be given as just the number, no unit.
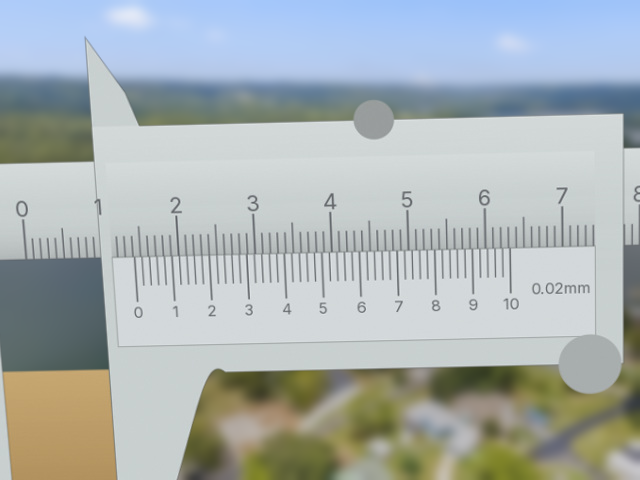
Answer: 14.2
